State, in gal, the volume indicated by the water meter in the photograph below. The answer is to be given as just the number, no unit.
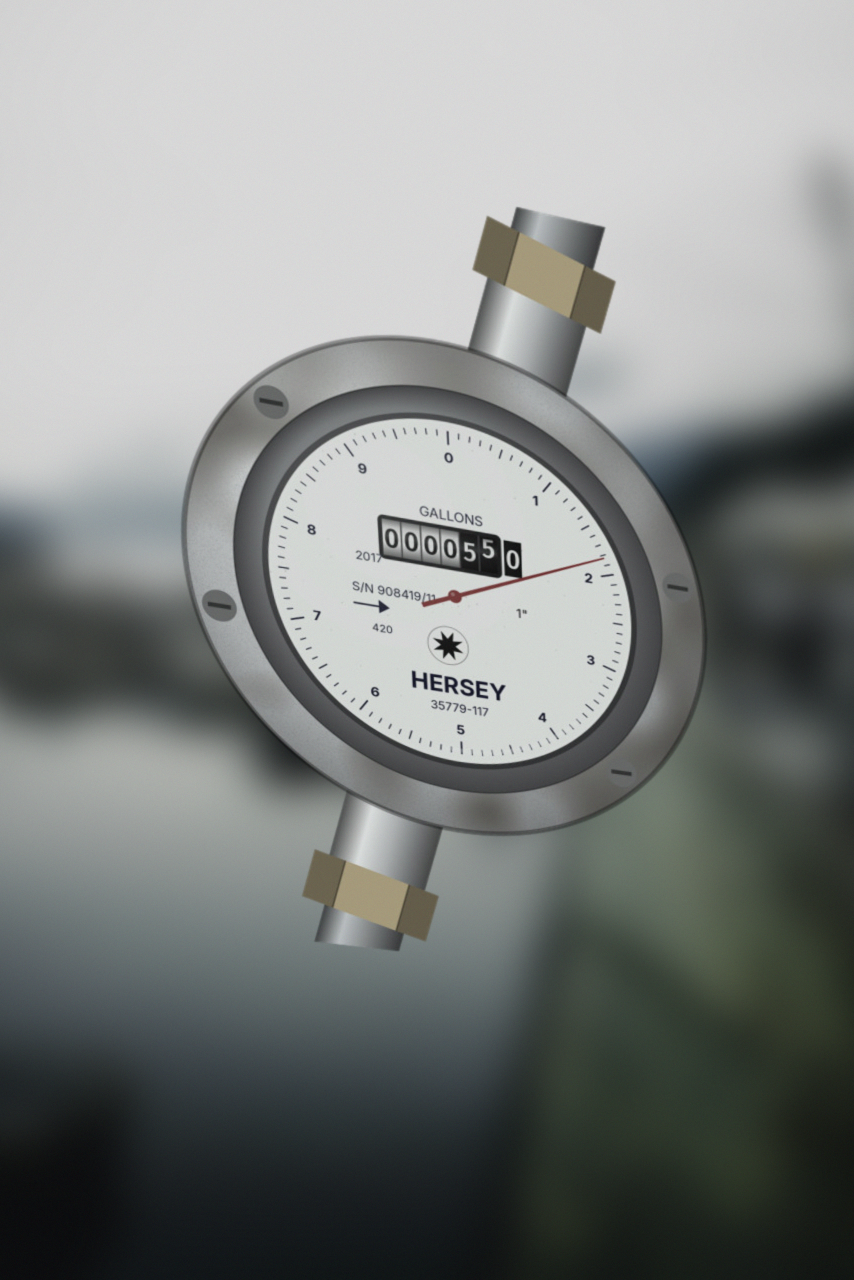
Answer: 551.8
